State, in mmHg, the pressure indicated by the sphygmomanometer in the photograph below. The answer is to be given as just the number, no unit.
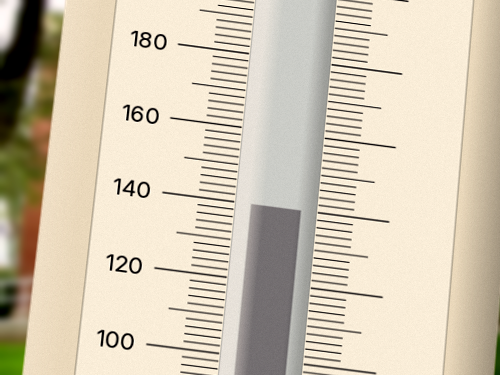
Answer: 140
